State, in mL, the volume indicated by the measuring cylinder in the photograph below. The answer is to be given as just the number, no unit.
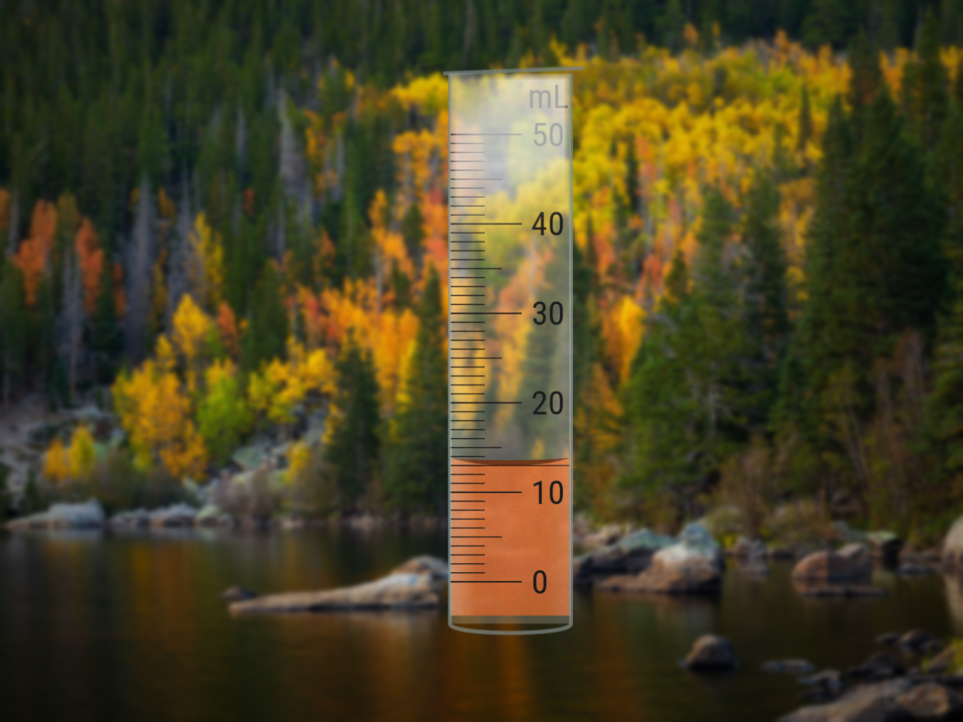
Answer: 13
